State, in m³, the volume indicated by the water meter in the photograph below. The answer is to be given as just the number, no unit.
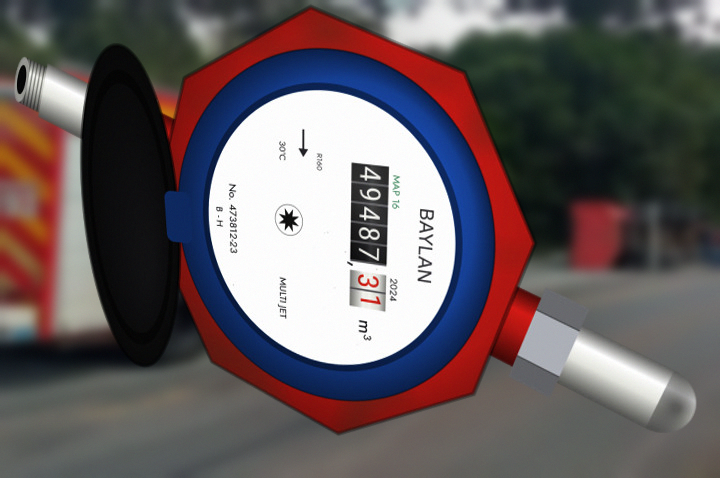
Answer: 49487.31
